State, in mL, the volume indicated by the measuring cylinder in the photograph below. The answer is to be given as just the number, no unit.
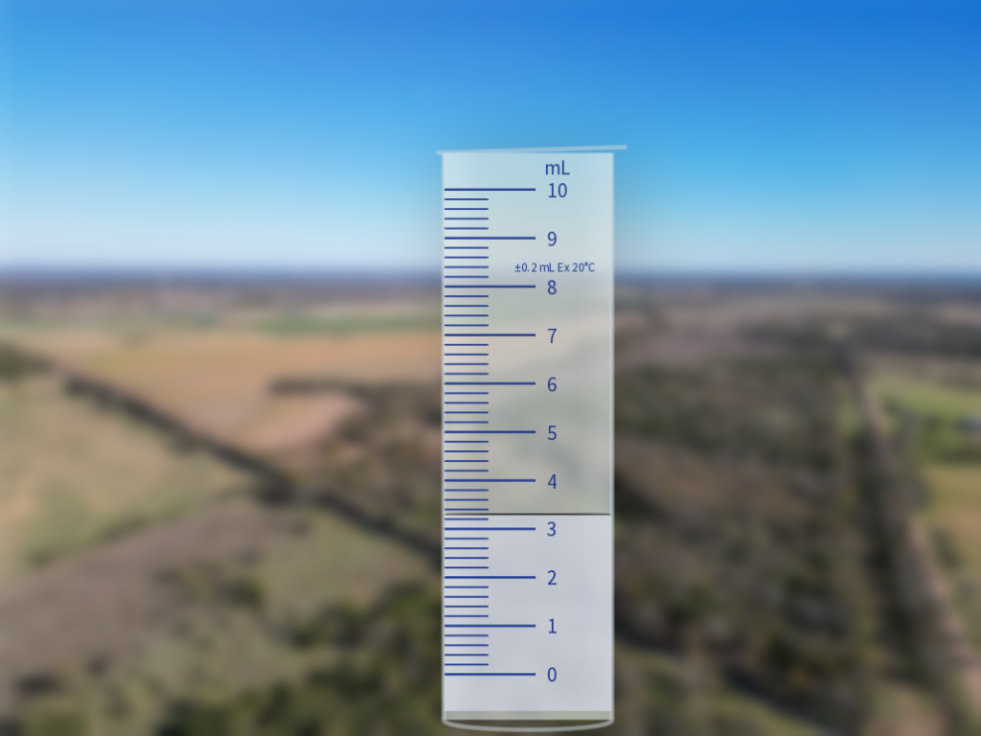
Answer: 3.3
